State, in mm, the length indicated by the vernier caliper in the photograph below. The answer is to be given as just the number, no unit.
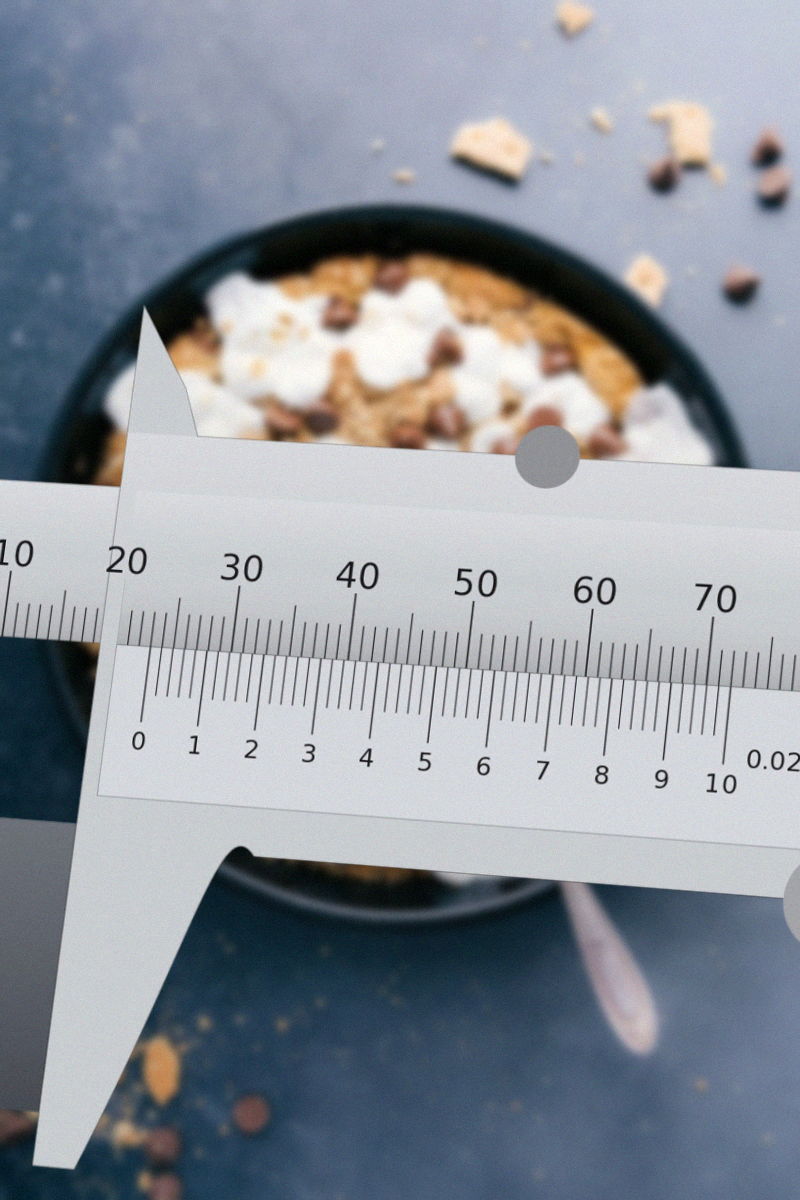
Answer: 23.0
